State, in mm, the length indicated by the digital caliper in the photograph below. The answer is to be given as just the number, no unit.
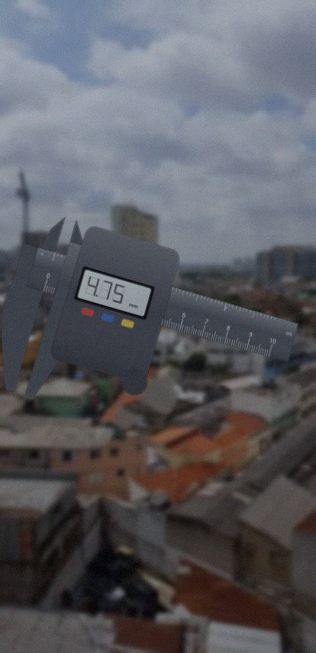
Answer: 4.75
